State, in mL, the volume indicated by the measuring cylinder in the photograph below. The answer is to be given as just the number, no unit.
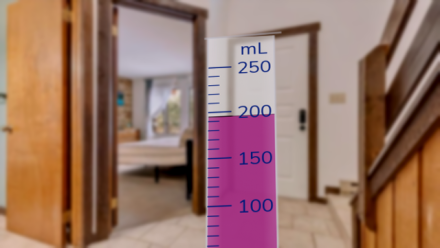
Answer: 195
